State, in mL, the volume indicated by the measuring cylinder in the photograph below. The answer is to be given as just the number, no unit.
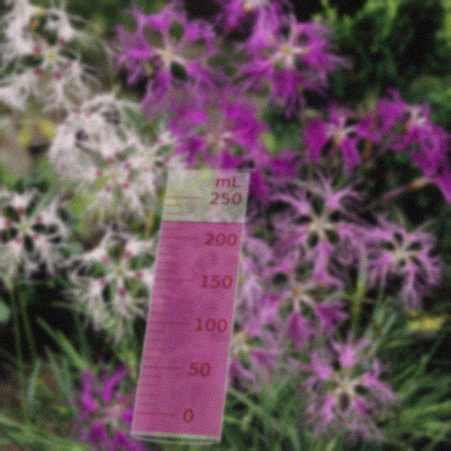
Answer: 220
